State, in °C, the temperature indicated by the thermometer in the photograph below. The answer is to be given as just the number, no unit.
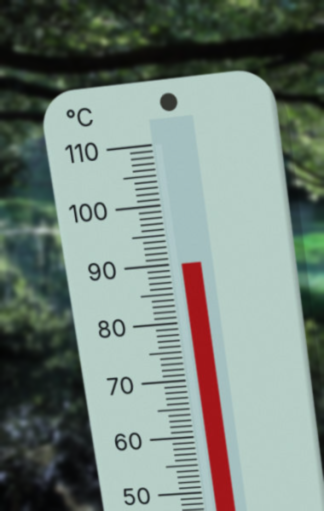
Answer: 90
